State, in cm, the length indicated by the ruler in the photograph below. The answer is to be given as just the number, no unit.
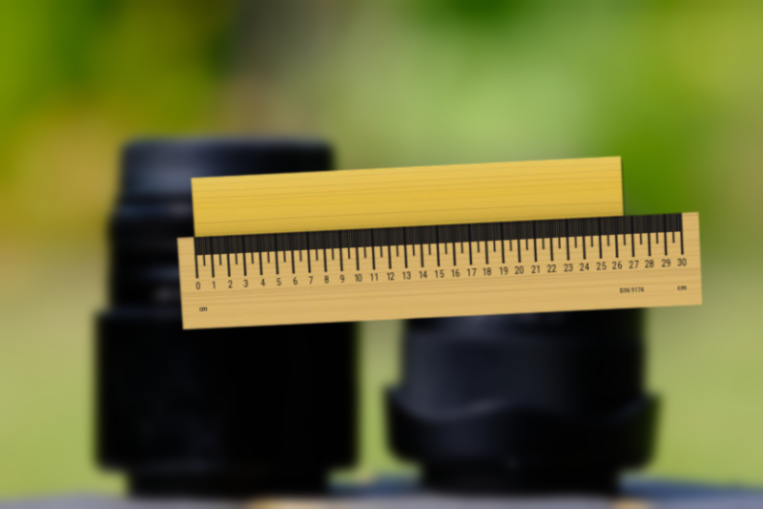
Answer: 26.5
